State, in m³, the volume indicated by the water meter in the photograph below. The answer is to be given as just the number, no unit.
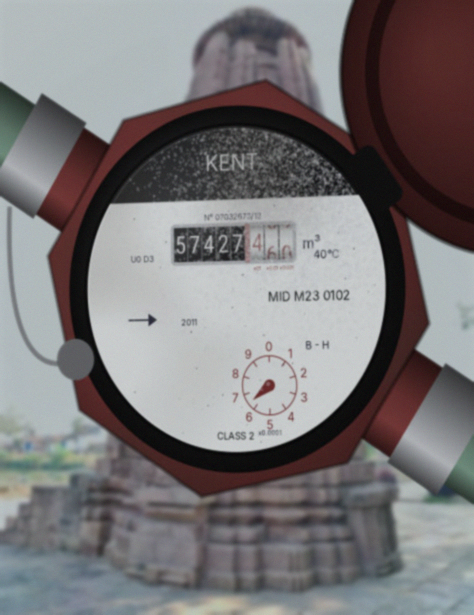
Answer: 57427.4596
